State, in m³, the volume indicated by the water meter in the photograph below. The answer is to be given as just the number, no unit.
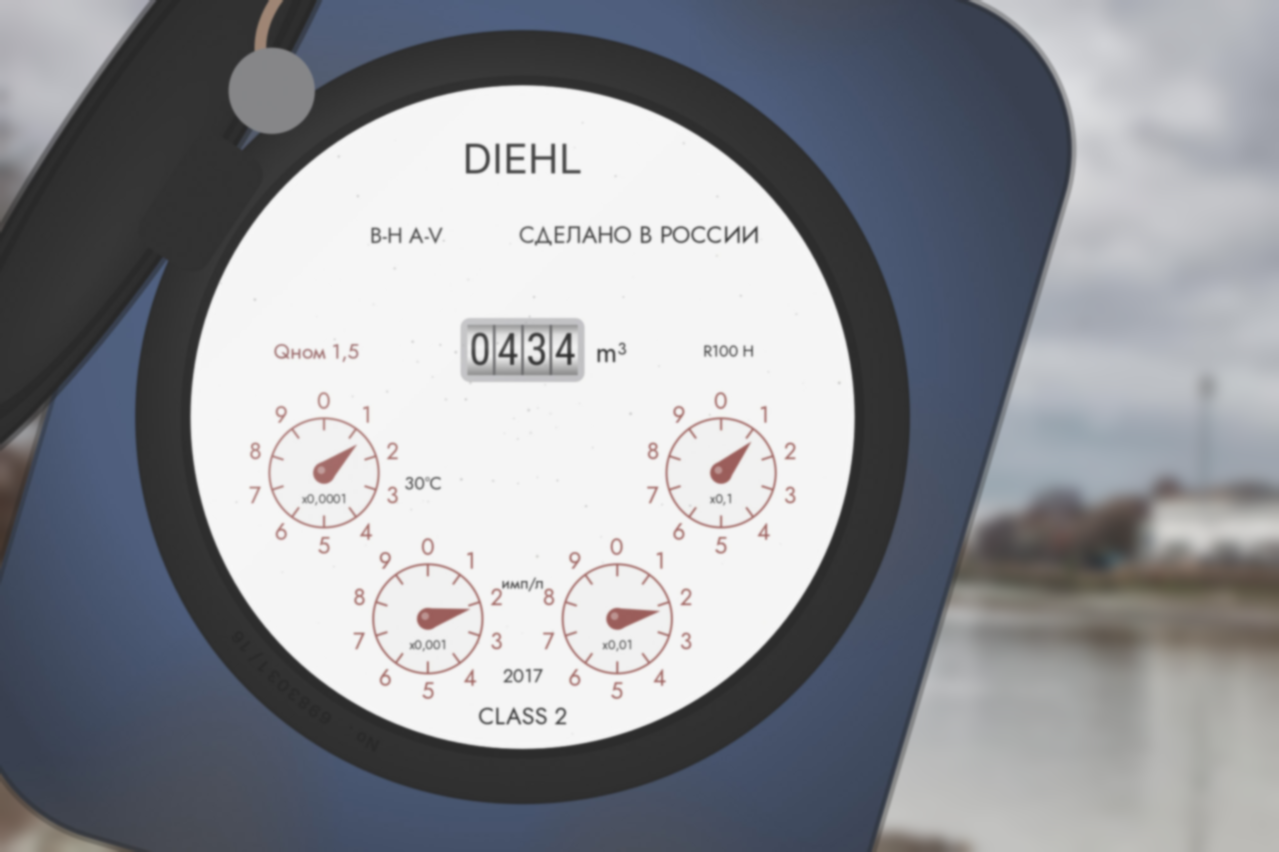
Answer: 434.1221
